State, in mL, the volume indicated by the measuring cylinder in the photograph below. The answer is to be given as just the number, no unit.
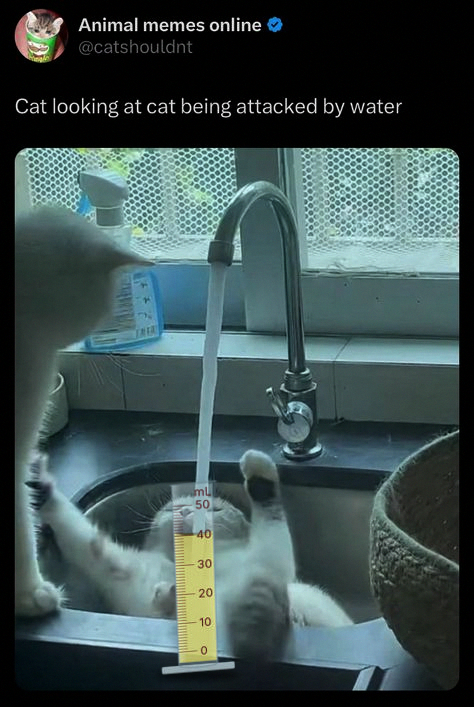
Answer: 40
